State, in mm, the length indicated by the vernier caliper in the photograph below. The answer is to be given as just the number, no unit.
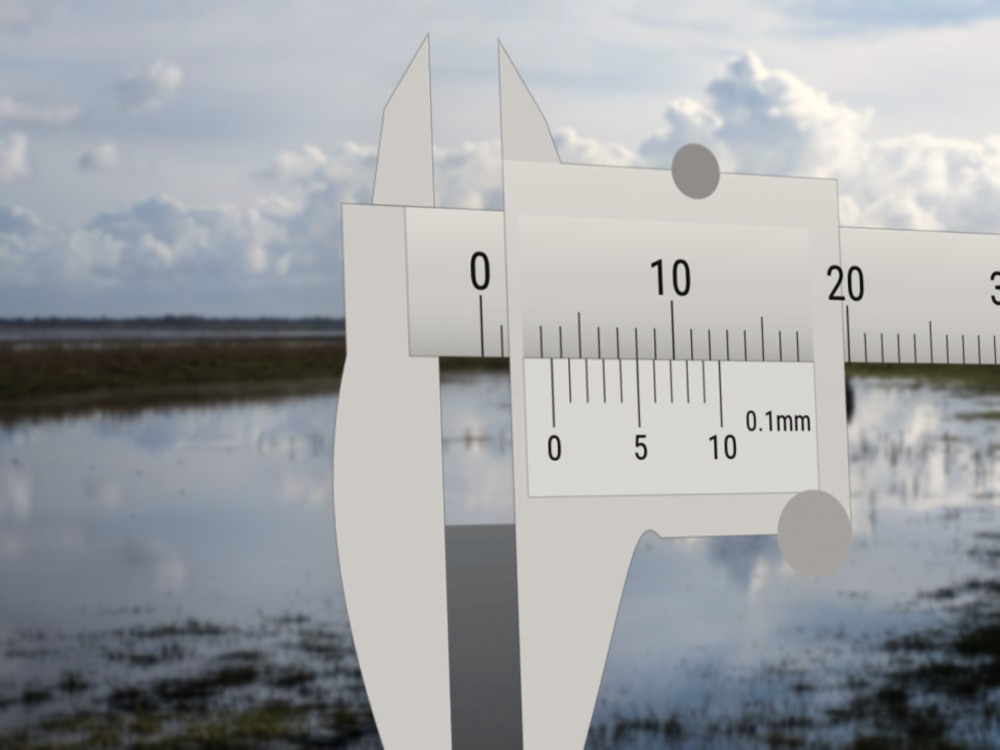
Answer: 3.5
